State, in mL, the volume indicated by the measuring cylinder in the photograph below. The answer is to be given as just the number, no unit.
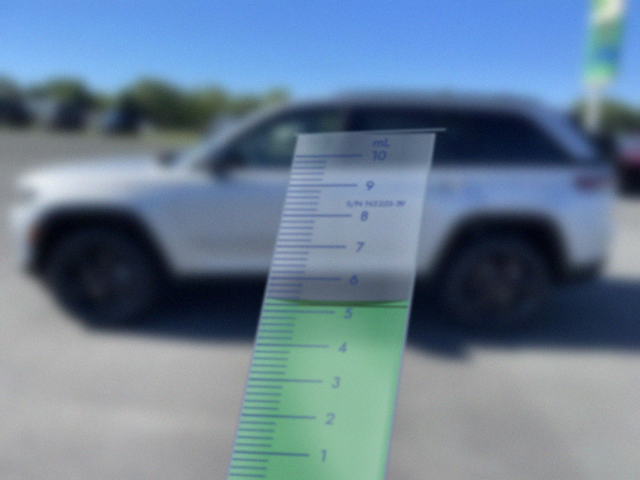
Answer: 5.2
